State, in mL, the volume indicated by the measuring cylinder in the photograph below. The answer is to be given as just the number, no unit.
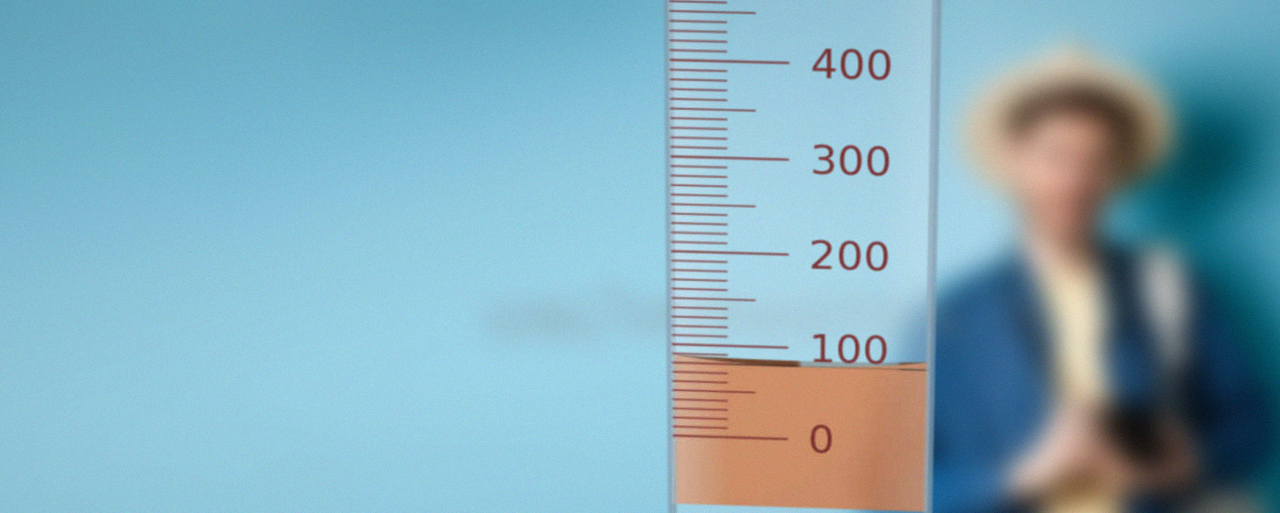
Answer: 80
